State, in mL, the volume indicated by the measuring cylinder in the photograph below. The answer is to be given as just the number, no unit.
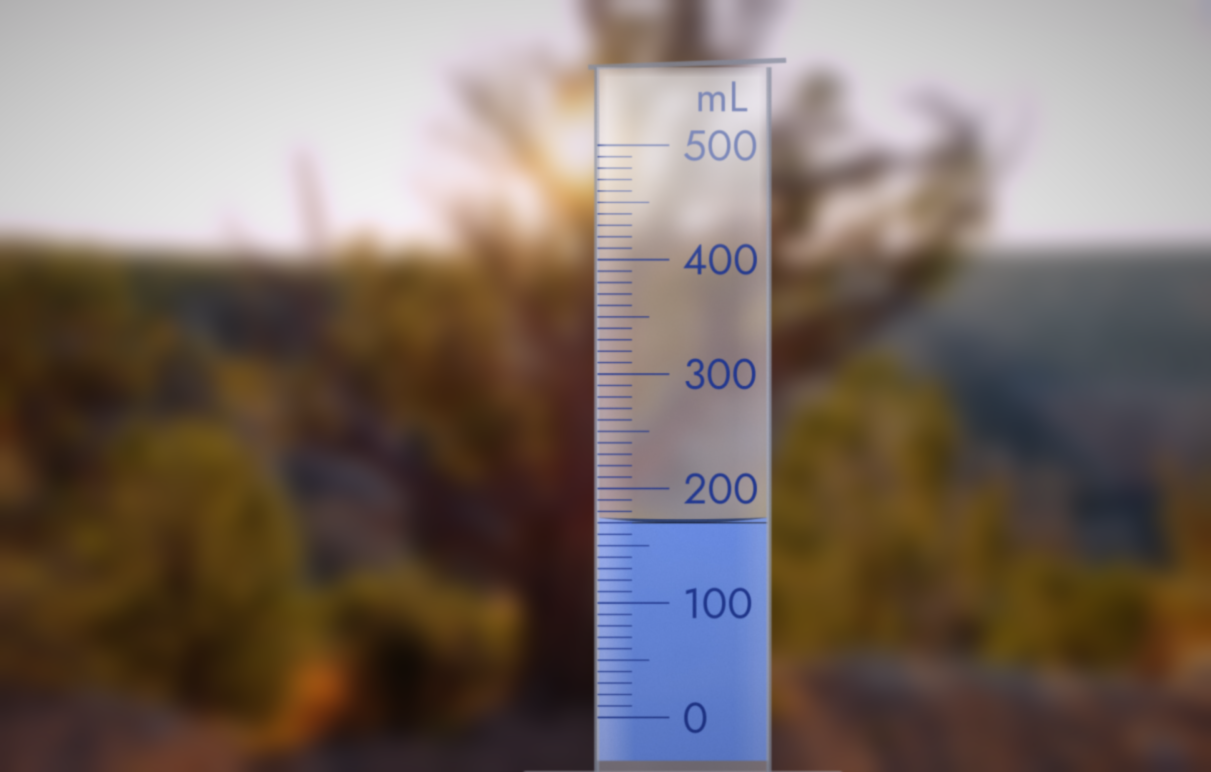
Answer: 170
